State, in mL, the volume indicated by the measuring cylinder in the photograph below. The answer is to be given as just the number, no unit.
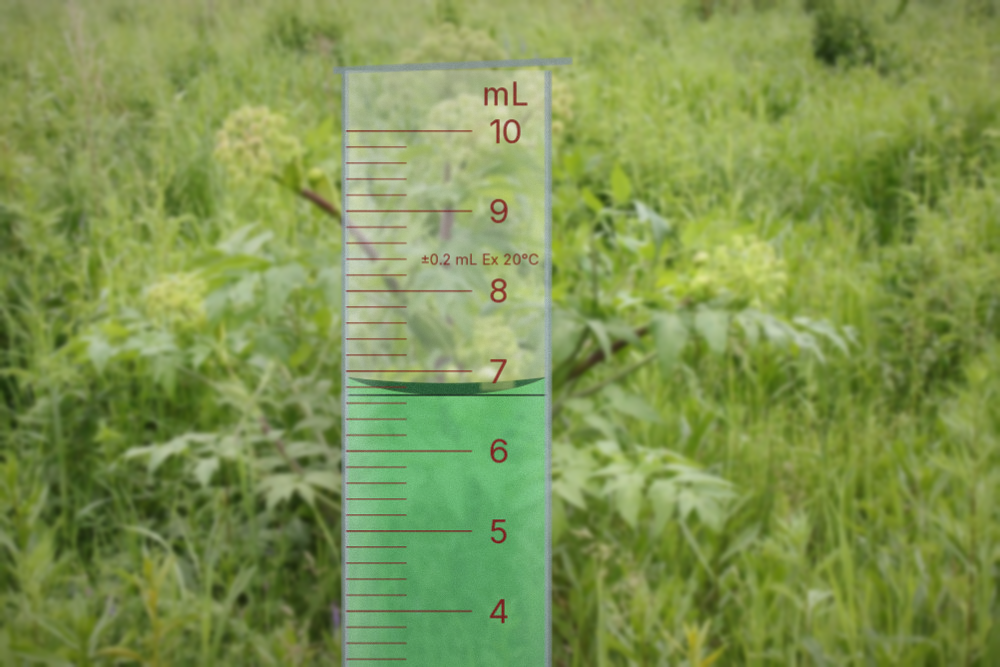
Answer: 6.7
